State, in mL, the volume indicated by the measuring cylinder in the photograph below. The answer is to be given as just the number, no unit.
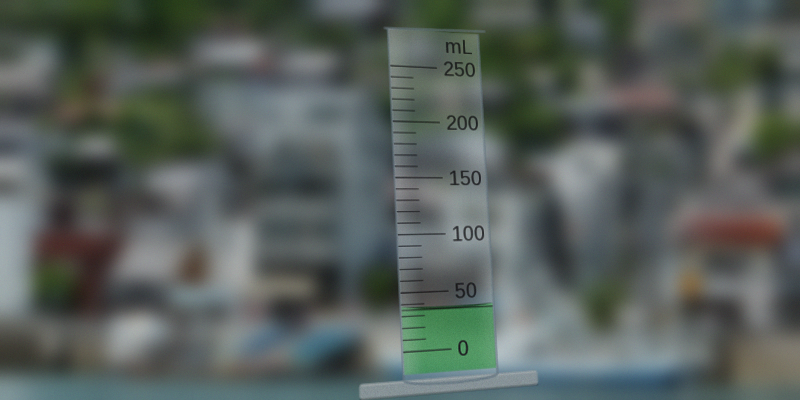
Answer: 35
